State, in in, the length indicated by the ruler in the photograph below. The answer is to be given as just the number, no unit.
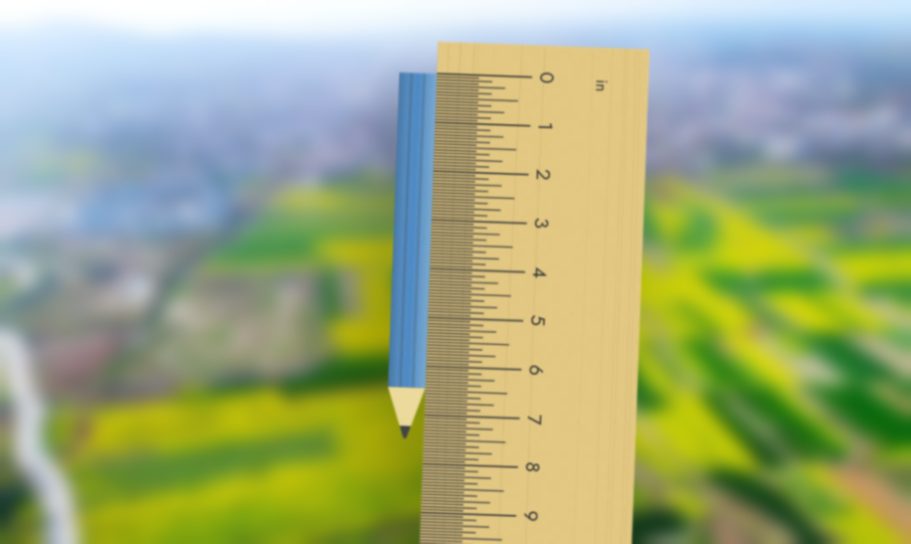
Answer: 7.5
